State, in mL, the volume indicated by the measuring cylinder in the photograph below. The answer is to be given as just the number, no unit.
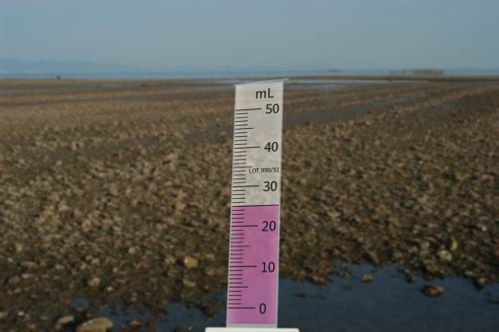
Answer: 25
